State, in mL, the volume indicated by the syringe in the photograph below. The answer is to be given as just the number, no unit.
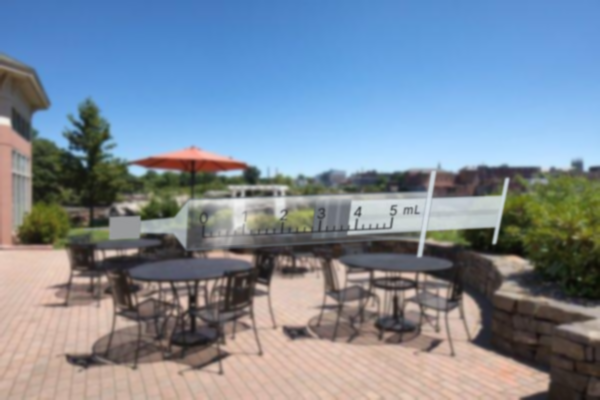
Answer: 2.8
